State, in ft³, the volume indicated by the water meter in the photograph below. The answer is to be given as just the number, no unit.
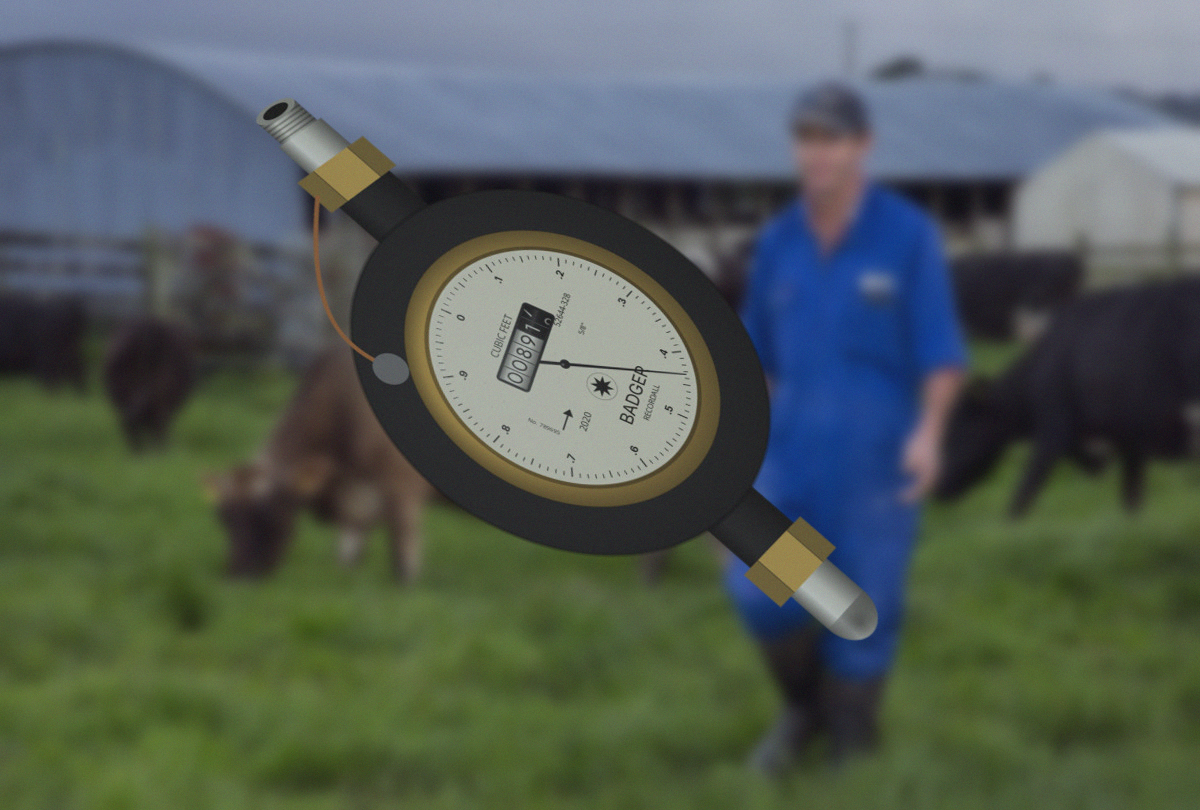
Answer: 8917.43
